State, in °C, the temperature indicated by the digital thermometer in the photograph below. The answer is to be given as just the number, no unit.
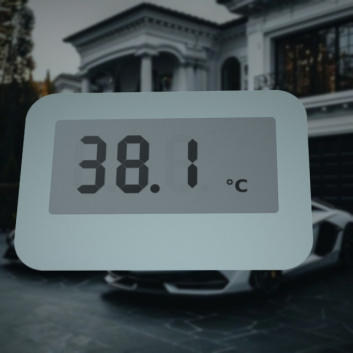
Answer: 38.1
